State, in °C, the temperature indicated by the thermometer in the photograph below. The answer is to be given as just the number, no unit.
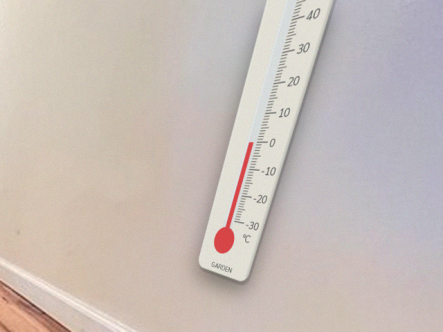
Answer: 0
